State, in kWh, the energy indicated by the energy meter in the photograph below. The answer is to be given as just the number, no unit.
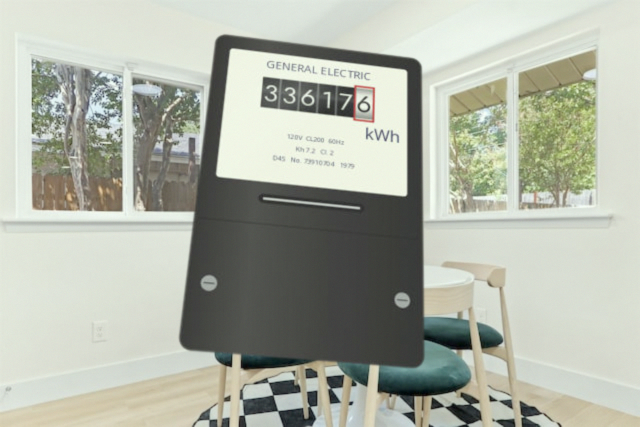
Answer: 33617.6
